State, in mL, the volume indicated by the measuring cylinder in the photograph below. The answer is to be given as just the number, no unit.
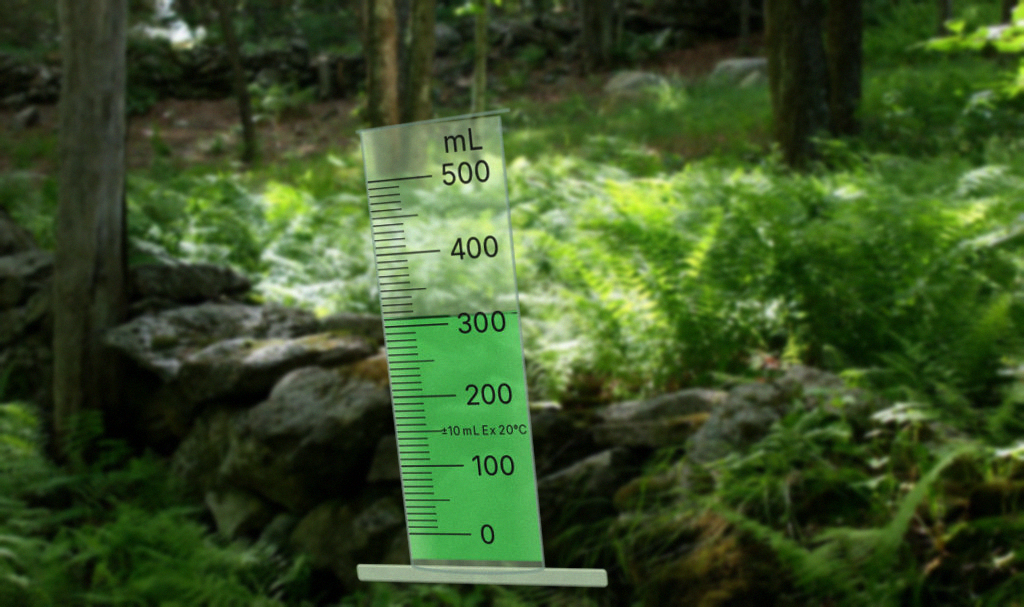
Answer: 310
